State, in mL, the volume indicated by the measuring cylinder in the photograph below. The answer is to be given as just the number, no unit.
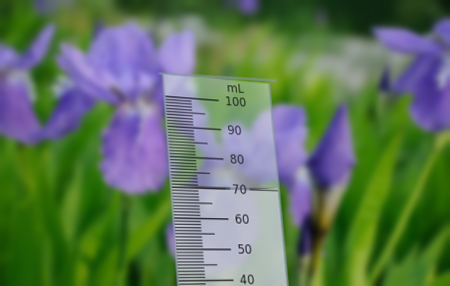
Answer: 70
